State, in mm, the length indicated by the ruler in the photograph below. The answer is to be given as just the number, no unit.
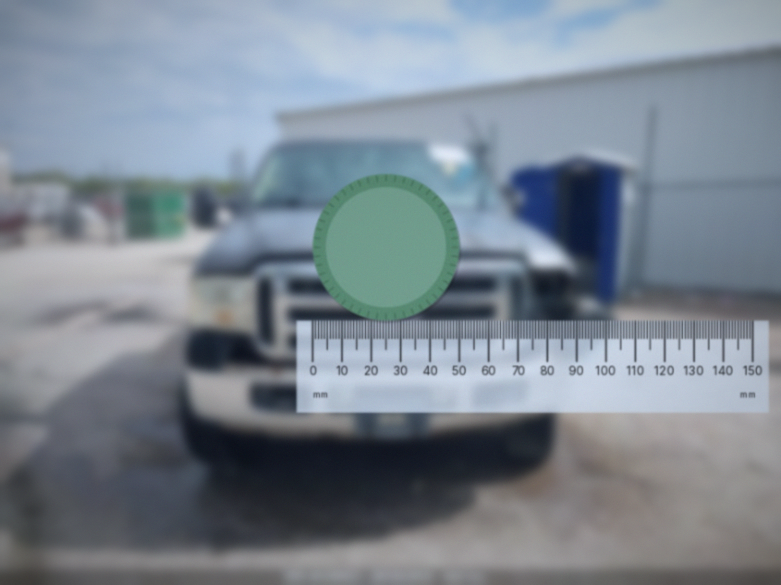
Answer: 50
